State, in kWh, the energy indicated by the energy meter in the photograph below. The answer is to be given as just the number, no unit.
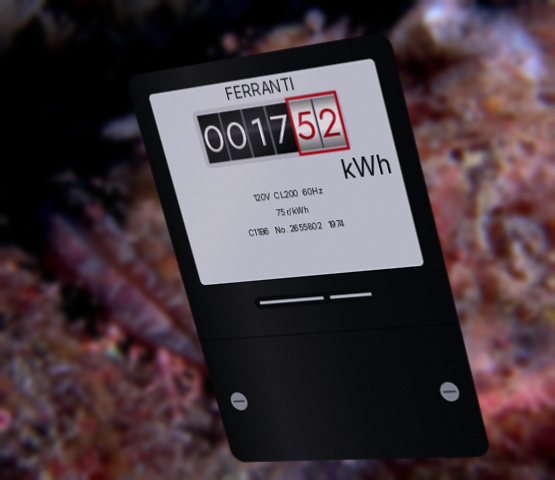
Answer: 17.52
